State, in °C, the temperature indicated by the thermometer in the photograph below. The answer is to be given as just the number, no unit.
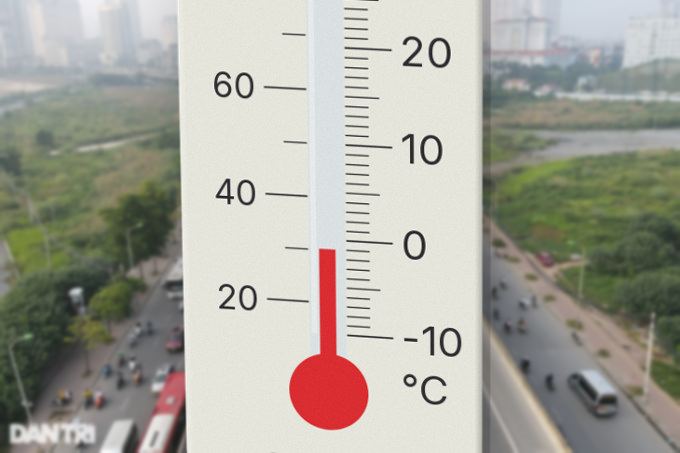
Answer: -1
